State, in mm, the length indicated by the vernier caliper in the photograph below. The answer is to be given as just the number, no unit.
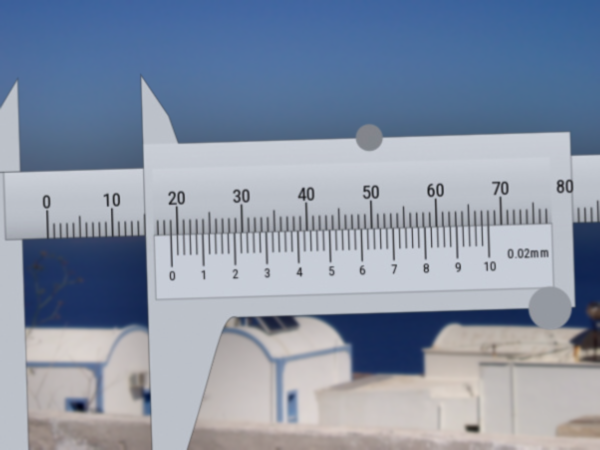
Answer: 19.0
